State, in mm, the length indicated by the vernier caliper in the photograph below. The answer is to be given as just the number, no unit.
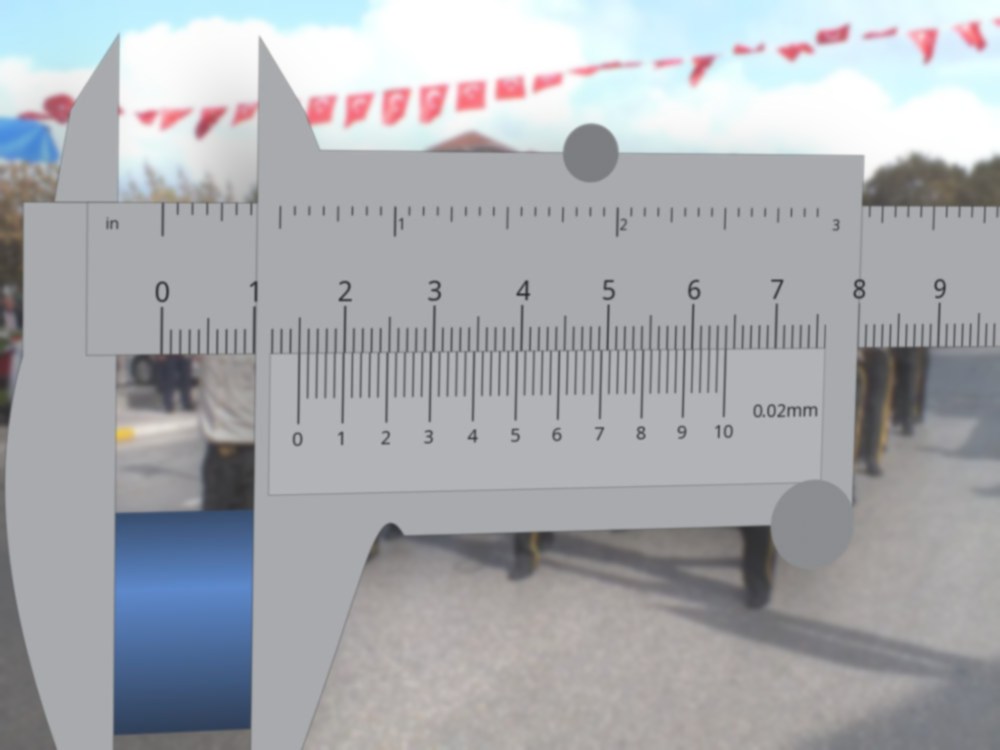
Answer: 15.0
